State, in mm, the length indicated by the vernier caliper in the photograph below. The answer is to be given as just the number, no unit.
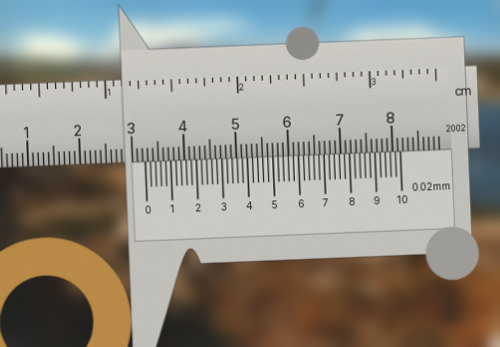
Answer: 32.5
